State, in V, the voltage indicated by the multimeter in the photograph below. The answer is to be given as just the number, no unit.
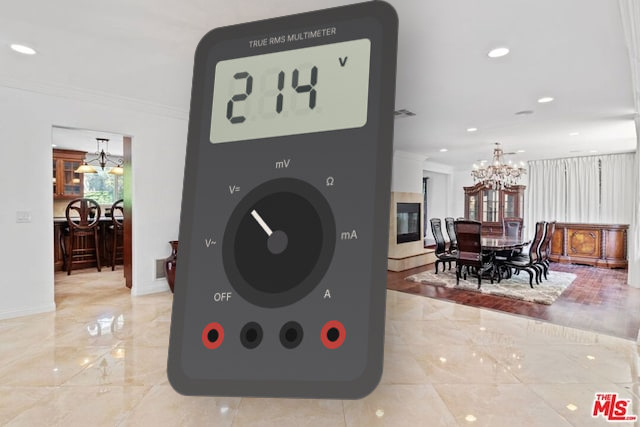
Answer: 214
